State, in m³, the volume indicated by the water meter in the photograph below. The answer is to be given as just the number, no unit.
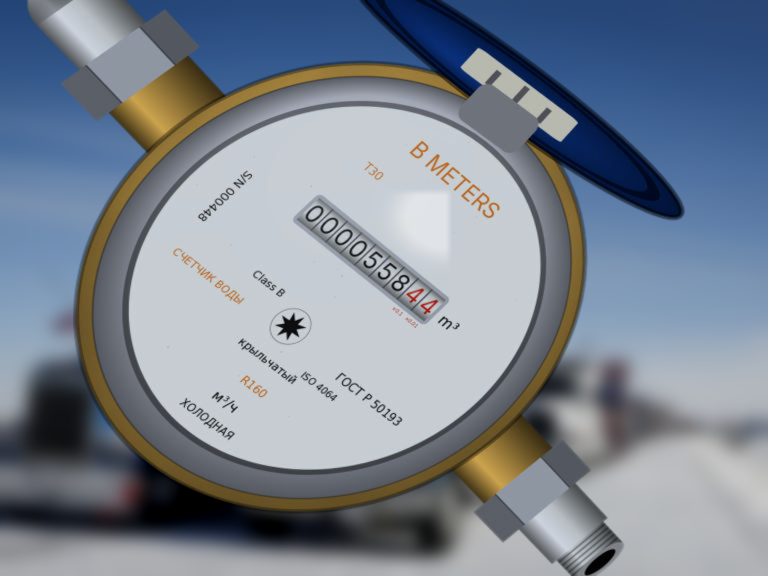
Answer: 558.44
